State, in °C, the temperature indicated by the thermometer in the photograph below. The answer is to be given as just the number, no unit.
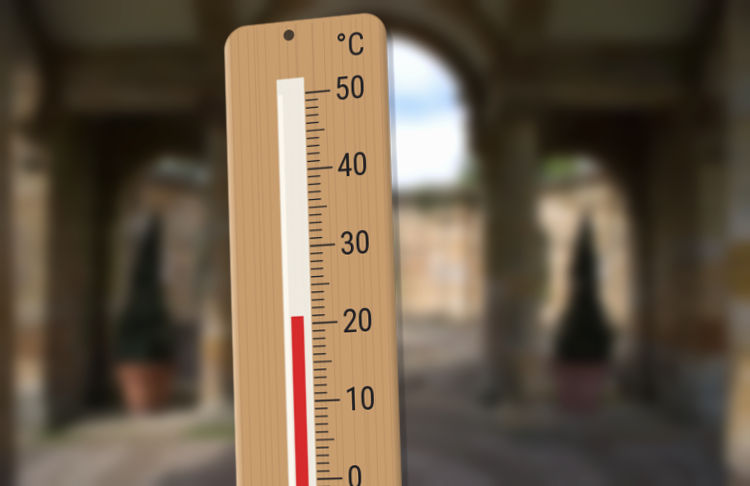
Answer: 21
